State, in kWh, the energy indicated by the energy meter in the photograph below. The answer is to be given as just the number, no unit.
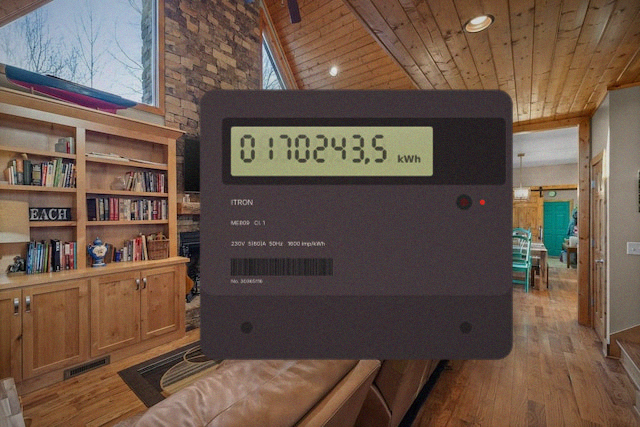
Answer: 170243.5
